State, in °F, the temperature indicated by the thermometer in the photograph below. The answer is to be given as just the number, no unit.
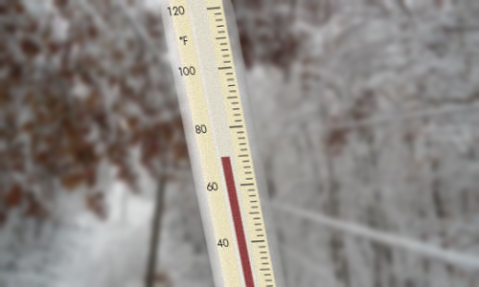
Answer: 70
